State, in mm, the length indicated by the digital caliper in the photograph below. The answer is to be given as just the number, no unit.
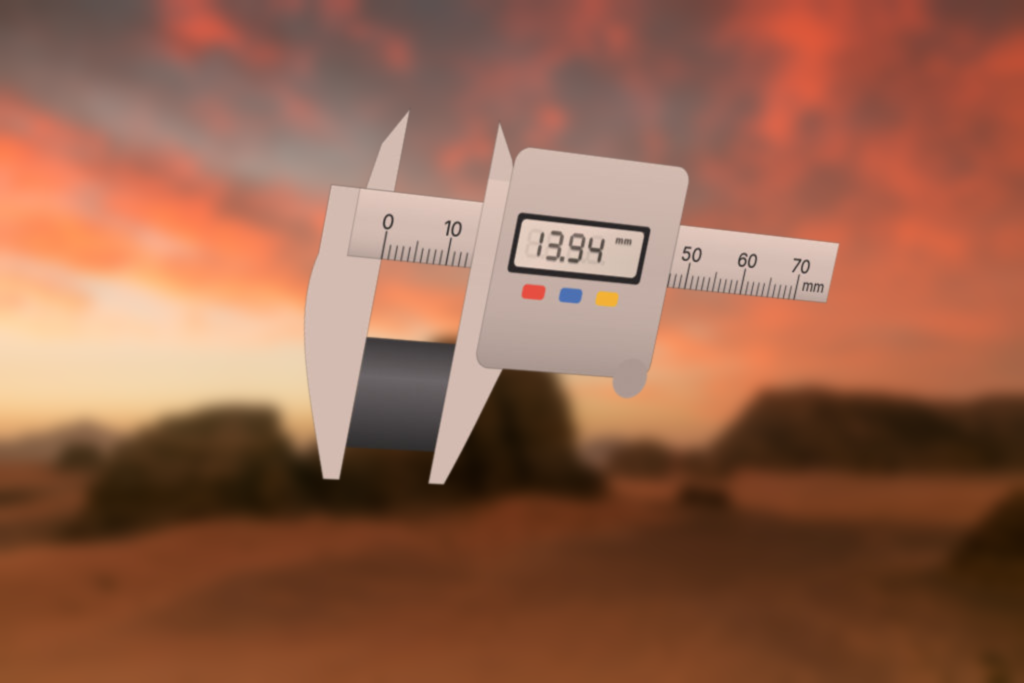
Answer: 13.94
